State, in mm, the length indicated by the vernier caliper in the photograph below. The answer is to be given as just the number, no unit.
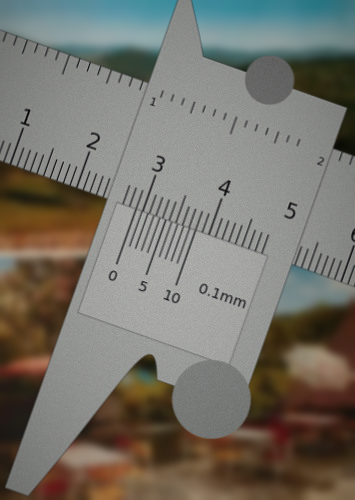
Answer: 29.0
